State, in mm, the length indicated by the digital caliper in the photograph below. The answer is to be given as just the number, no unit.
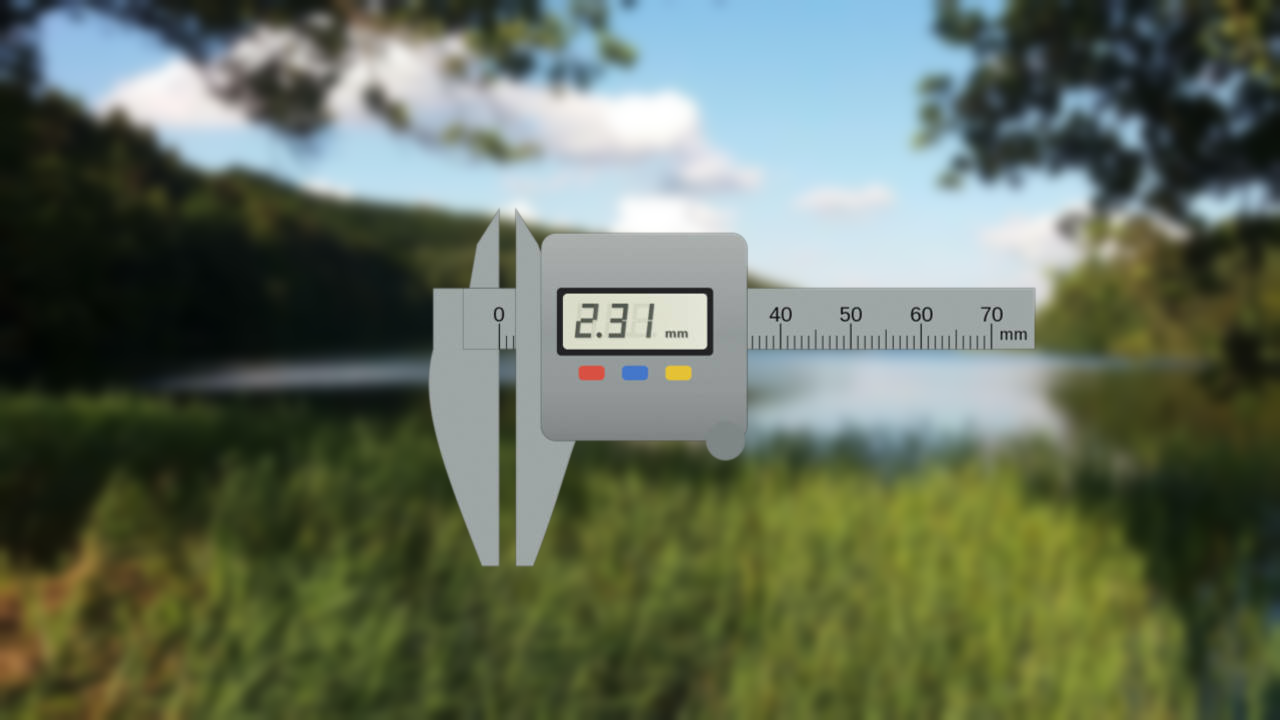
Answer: 2.31
